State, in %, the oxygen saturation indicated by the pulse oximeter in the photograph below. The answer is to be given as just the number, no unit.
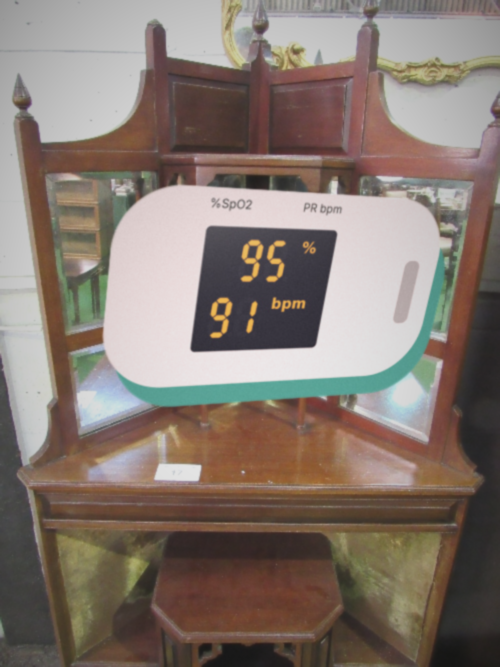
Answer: 95
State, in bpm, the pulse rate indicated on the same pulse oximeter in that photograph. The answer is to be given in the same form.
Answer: 91
